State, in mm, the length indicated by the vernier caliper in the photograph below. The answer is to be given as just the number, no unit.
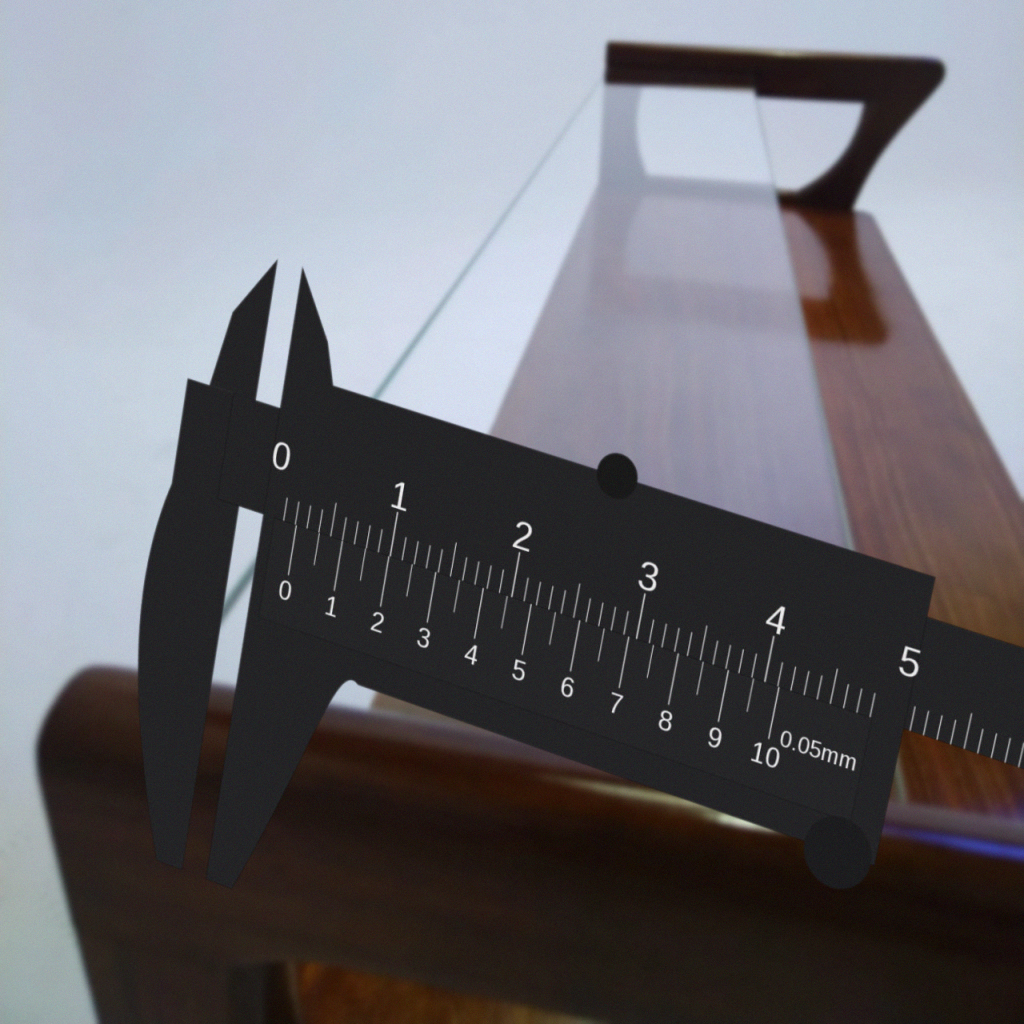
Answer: 2.1
